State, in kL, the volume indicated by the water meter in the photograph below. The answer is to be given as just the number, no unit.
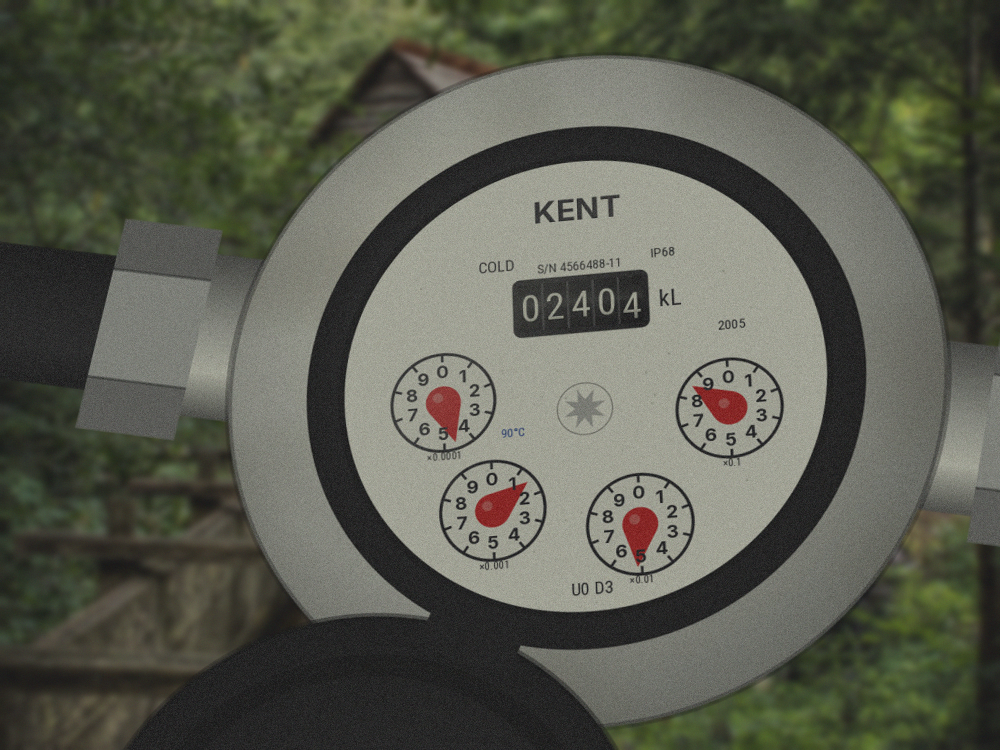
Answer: 2403.8514
